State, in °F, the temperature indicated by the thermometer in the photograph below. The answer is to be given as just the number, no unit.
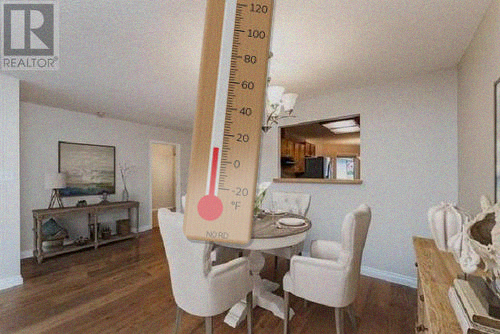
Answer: 10
